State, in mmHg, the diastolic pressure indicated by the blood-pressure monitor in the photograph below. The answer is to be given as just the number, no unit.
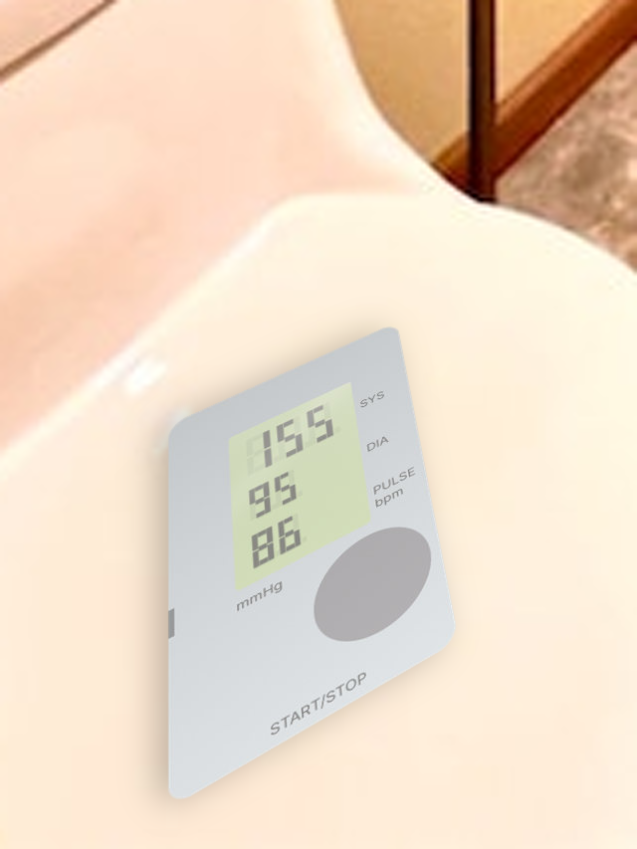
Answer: 95
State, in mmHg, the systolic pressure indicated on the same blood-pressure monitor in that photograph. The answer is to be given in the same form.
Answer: 155
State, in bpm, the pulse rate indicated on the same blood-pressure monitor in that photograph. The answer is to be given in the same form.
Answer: 86
